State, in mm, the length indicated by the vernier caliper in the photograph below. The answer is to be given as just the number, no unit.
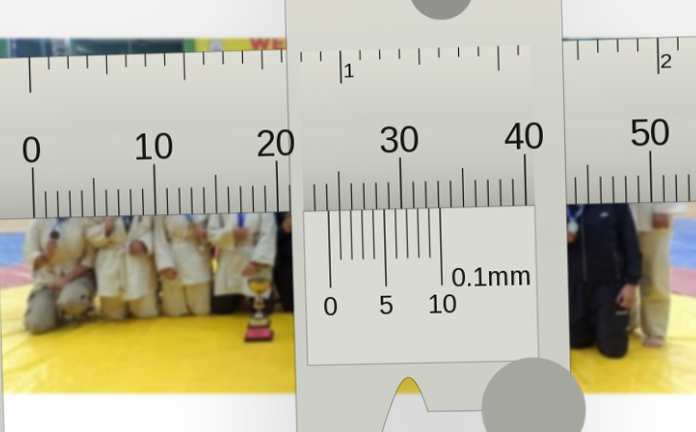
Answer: 24.1
